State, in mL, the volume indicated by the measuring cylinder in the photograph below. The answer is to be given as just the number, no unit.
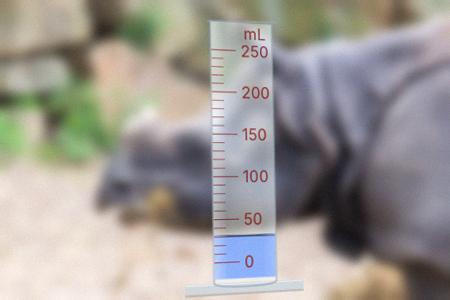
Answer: 30
